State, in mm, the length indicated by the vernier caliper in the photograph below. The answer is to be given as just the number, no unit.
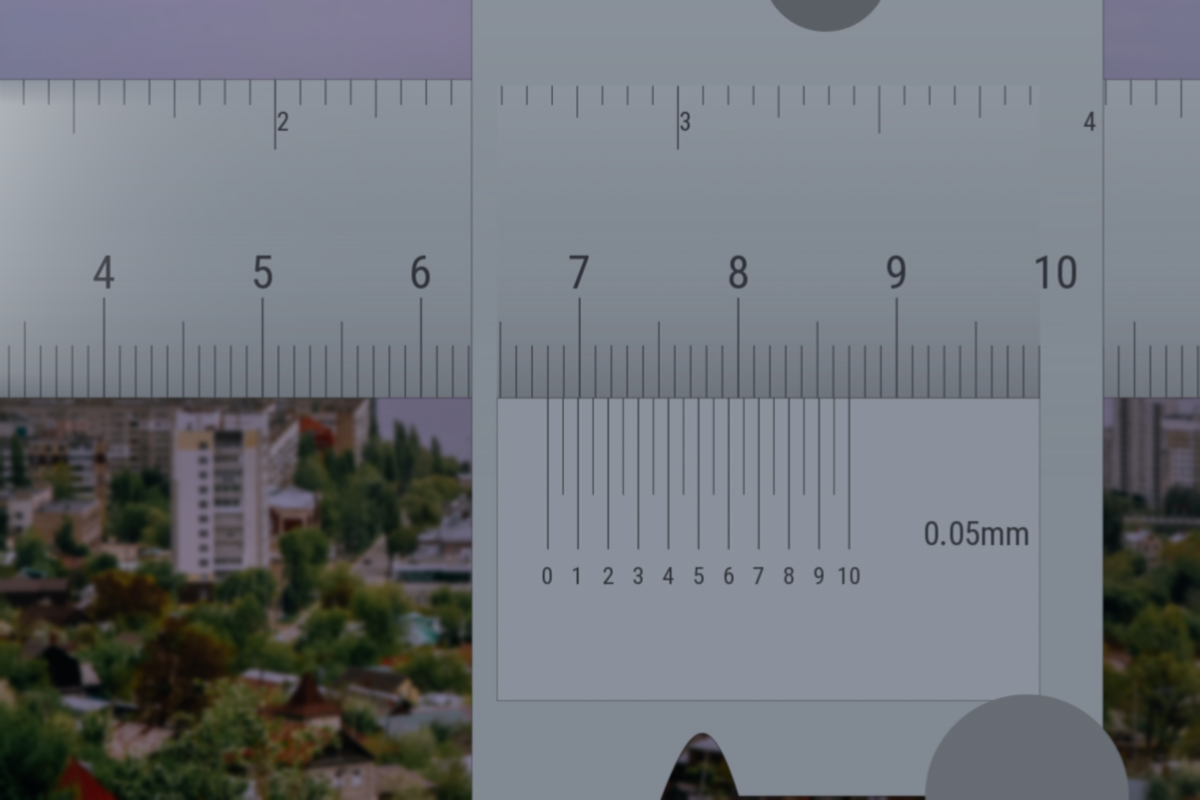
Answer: 68.0
